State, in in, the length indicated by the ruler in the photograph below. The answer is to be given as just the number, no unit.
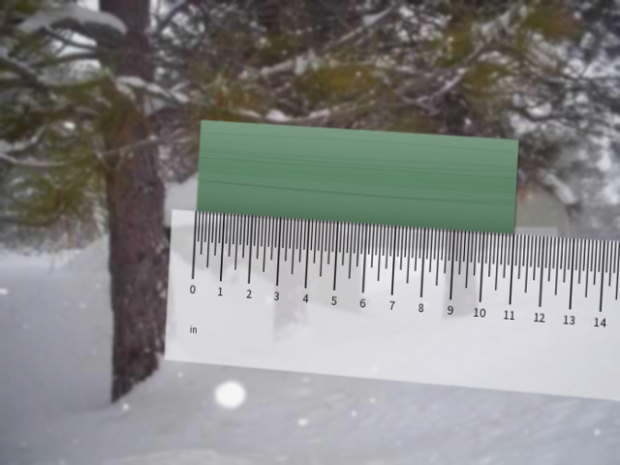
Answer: 11
